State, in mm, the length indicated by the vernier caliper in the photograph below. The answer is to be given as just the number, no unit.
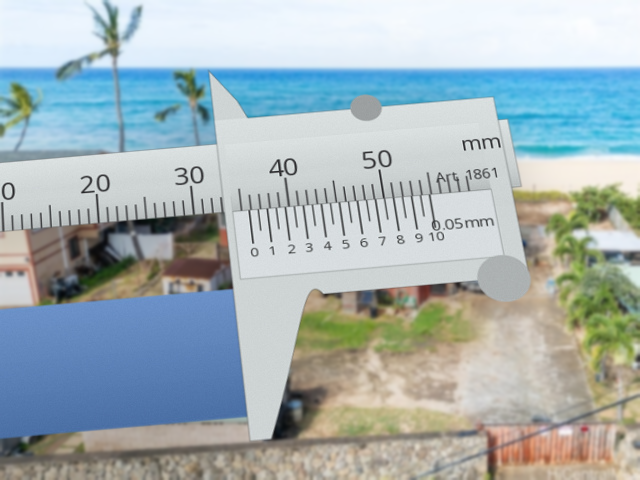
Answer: 35.8
